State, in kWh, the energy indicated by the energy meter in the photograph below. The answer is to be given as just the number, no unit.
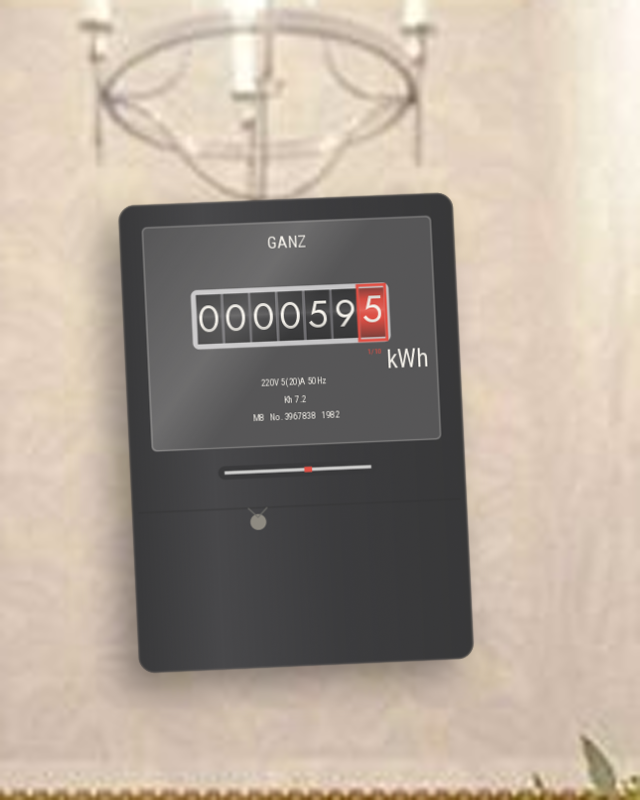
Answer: 59.5
